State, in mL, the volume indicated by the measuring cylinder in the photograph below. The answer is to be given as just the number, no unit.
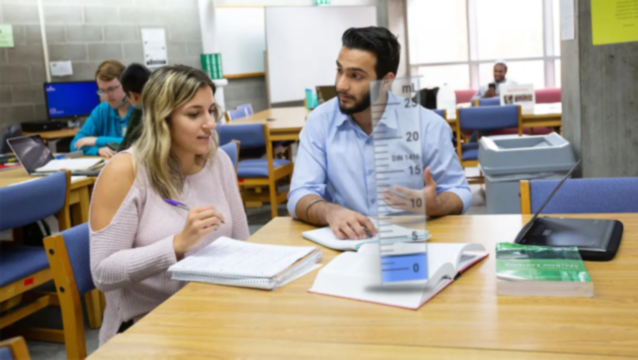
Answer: 2
